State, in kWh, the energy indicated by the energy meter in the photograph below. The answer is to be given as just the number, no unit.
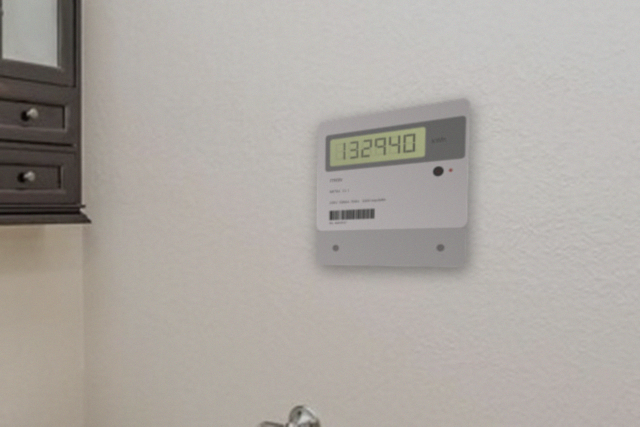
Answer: 132940
